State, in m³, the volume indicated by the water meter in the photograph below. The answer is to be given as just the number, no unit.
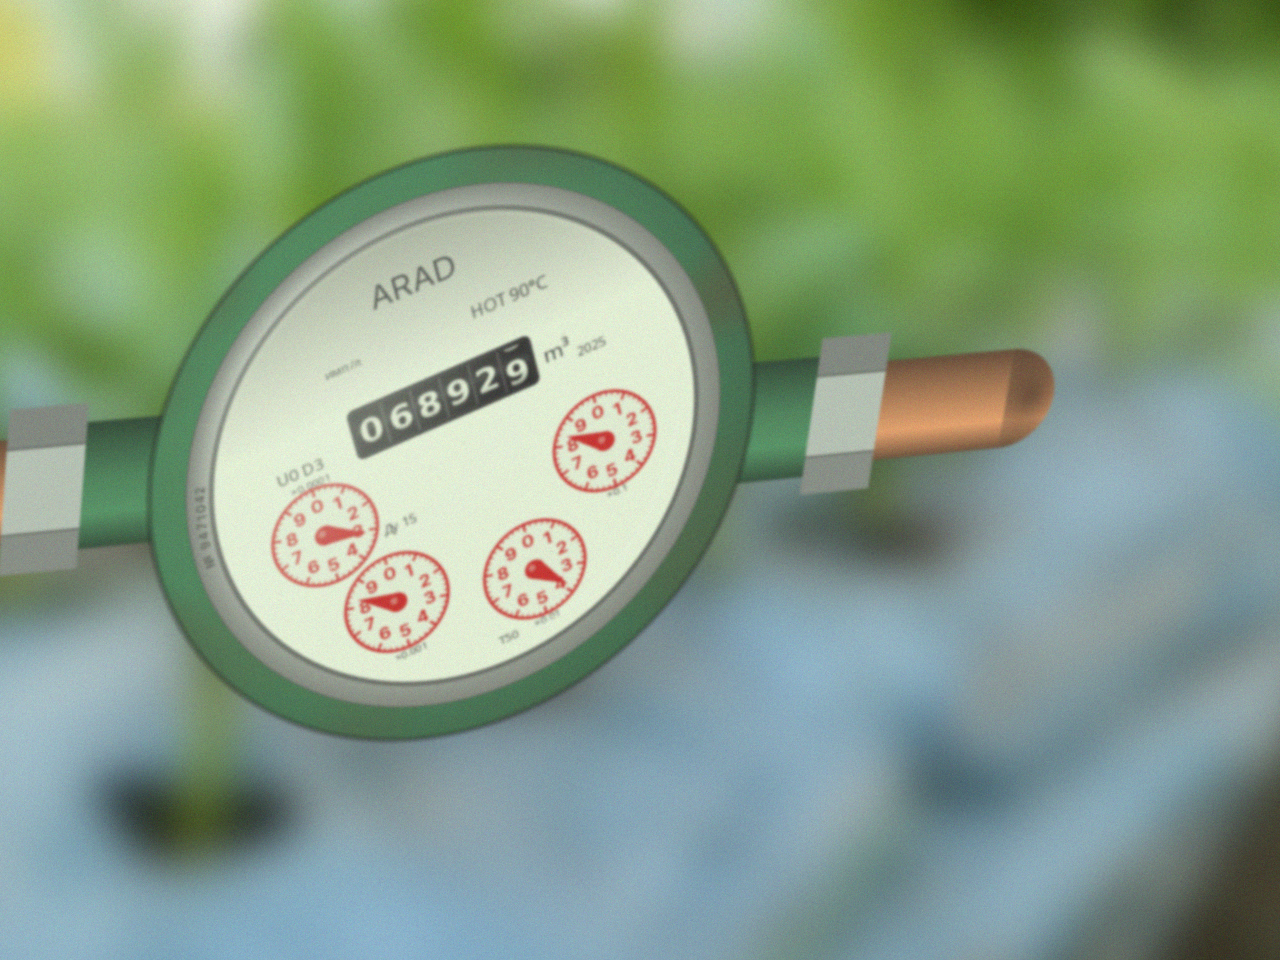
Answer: 68928.8383
